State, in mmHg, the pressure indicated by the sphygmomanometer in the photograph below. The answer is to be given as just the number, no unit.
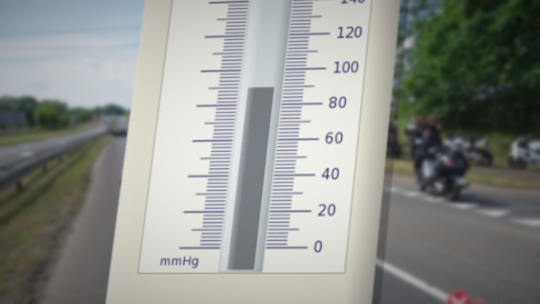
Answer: 90
